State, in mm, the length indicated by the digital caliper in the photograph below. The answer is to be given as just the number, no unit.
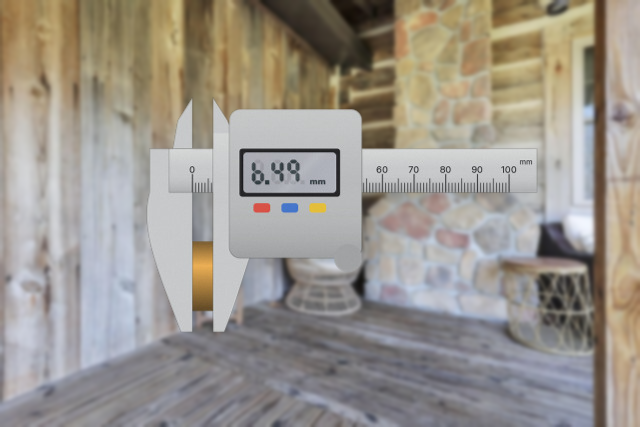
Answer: 6.49
